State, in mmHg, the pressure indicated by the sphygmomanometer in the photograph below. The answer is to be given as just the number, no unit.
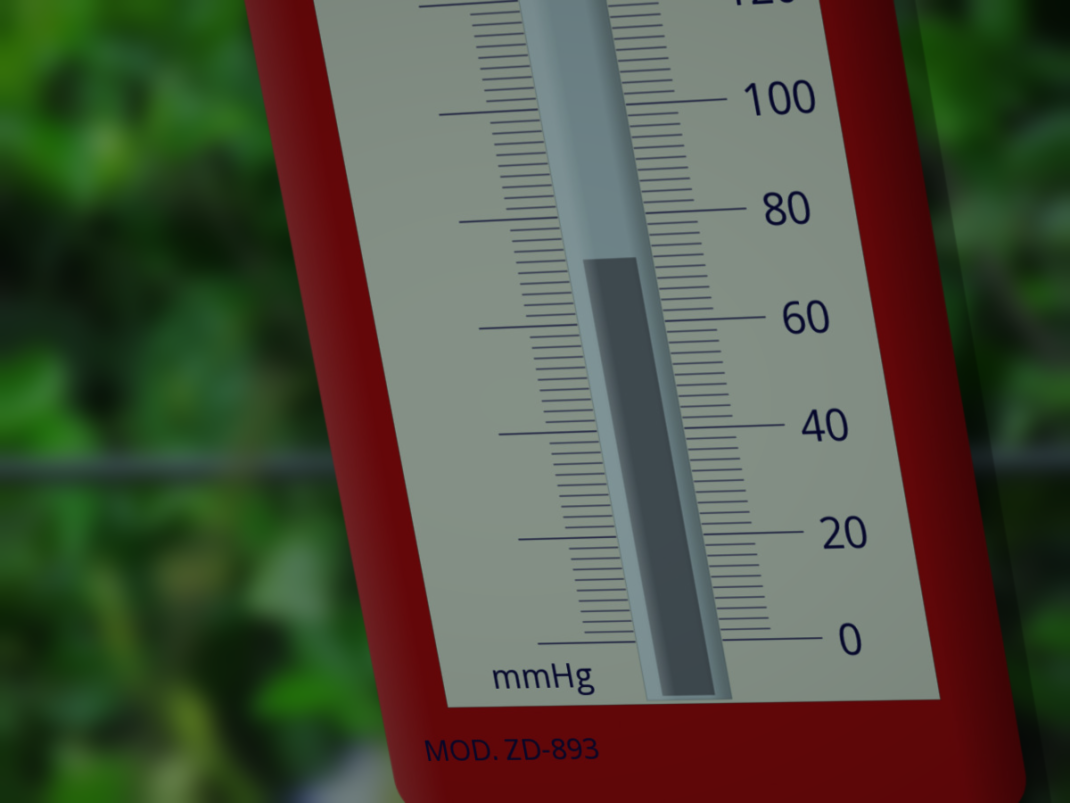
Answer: 72
